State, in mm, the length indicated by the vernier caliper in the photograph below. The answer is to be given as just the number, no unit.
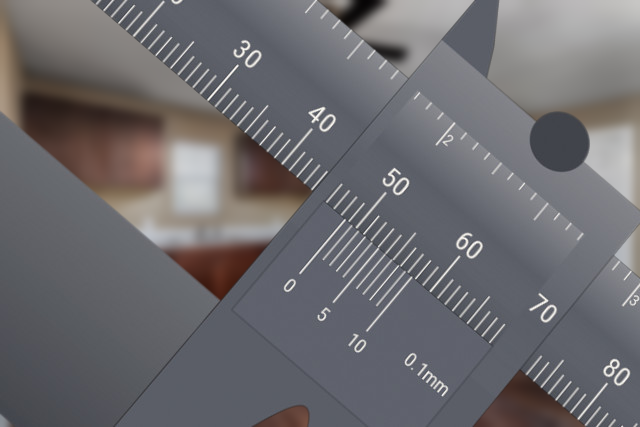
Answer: 48.6
